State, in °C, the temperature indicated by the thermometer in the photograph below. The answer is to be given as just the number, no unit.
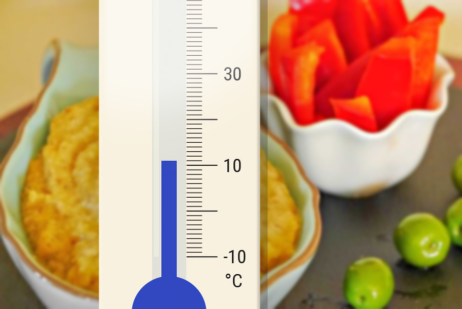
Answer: 11
